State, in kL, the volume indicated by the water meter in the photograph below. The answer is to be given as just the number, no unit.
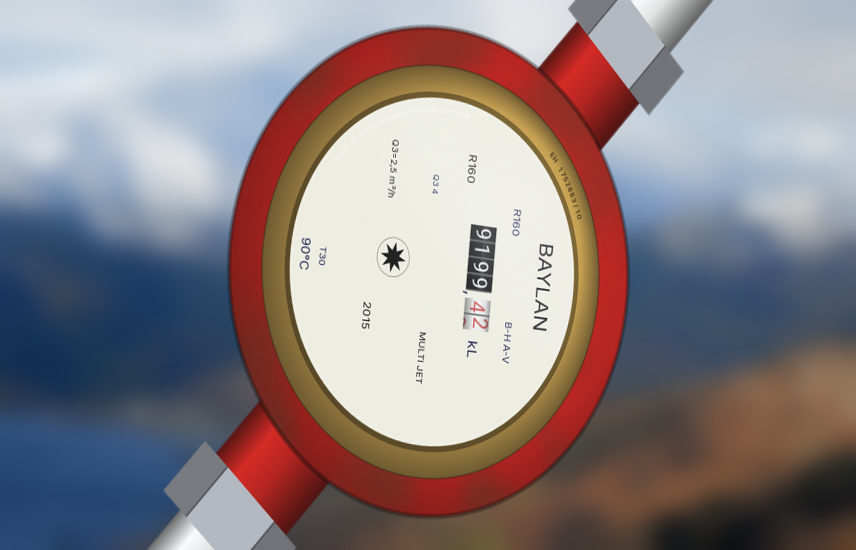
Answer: 9199.42
